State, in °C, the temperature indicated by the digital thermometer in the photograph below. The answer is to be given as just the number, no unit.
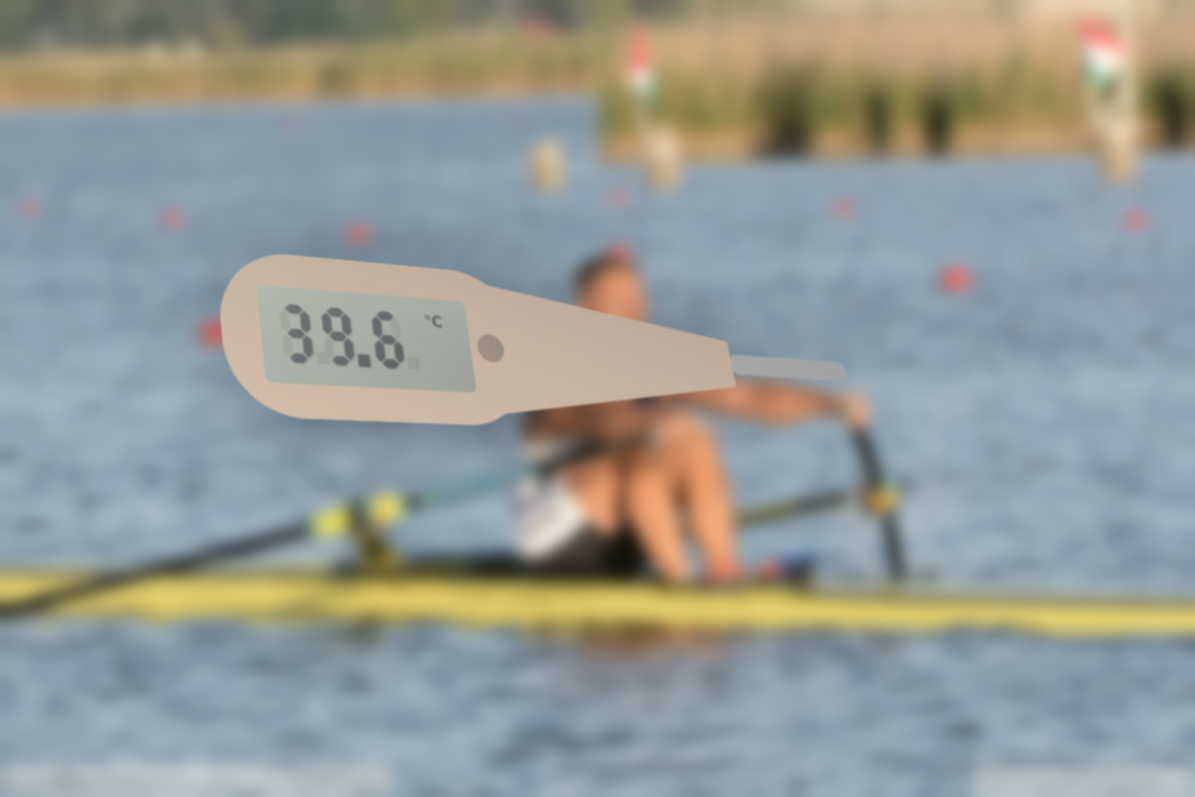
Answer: 39.6
